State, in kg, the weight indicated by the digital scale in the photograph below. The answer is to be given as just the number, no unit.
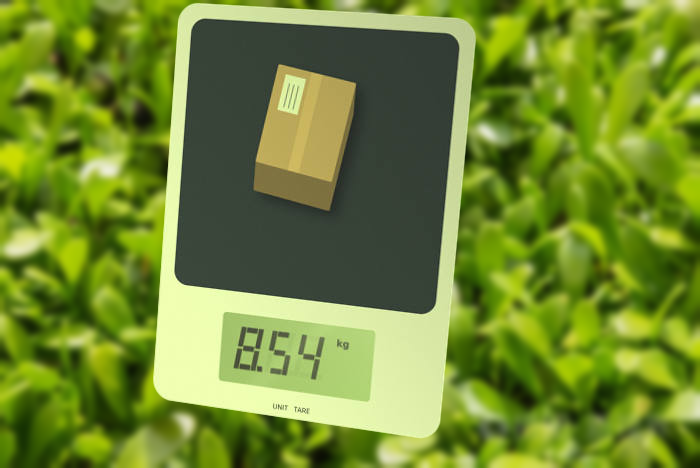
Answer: 8.54
